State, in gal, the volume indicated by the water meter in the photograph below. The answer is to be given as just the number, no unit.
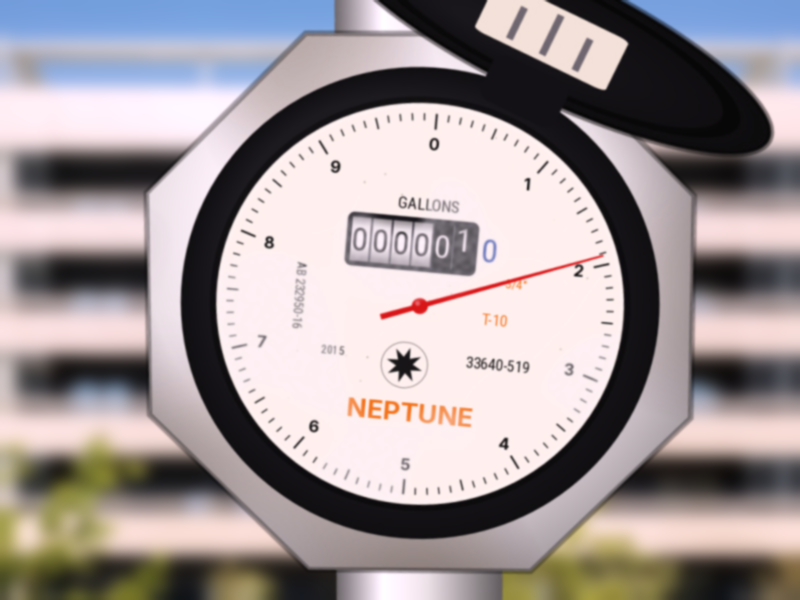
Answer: 11.9
